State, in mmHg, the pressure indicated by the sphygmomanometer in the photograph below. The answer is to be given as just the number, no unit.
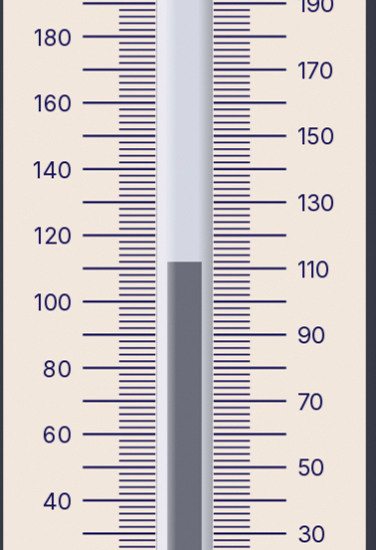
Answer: 112
